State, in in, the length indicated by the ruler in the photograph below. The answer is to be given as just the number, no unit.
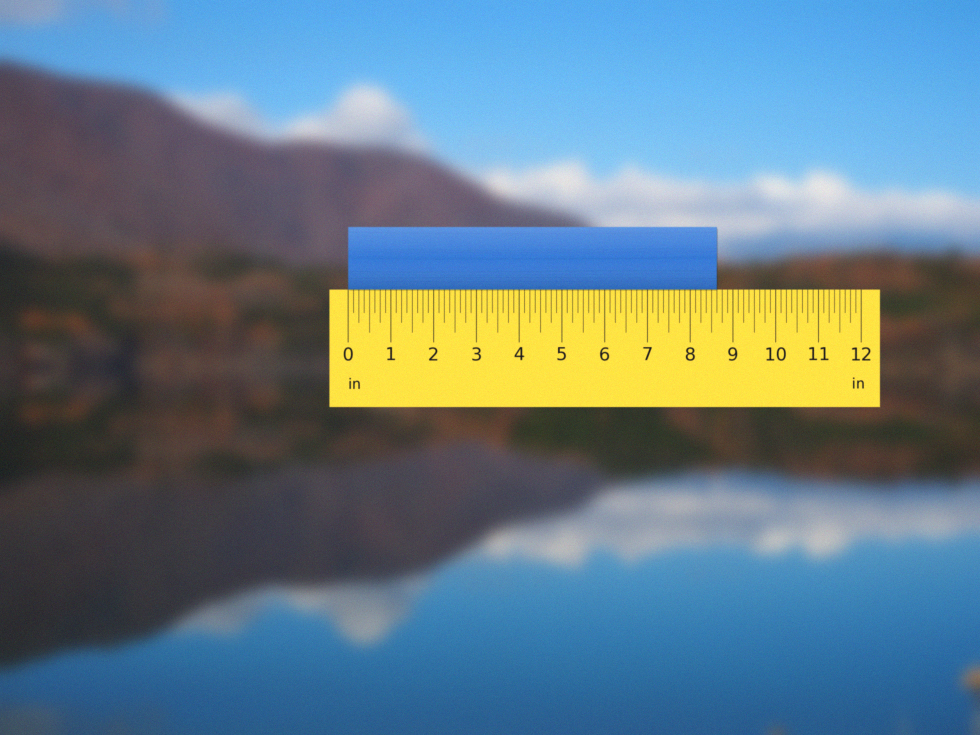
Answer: 8.625
